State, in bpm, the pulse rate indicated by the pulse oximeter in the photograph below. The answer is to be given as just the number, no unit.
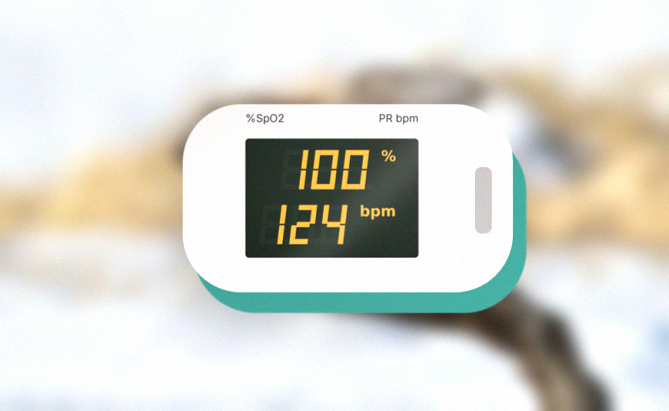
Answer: 124
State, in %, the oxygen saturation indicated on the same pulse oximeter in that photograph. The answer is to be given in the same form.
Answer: 100
